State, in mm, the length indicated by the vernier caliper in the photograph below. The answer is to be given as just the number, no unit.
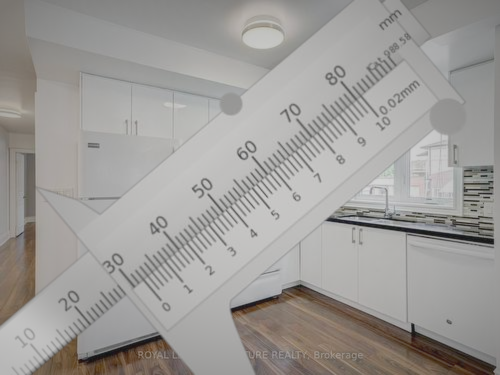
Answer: 32.0
